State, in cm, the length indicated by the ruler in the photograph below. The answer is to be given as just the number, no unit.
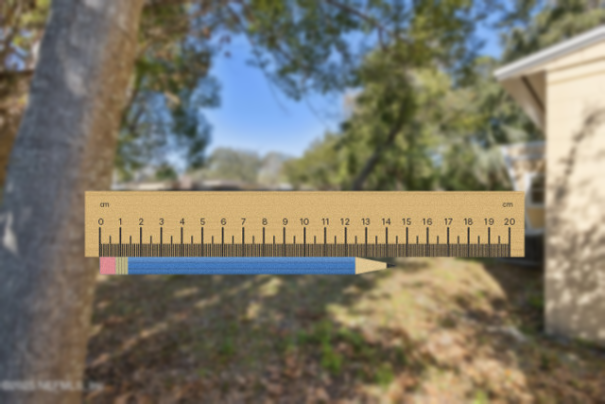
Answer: 14.5
